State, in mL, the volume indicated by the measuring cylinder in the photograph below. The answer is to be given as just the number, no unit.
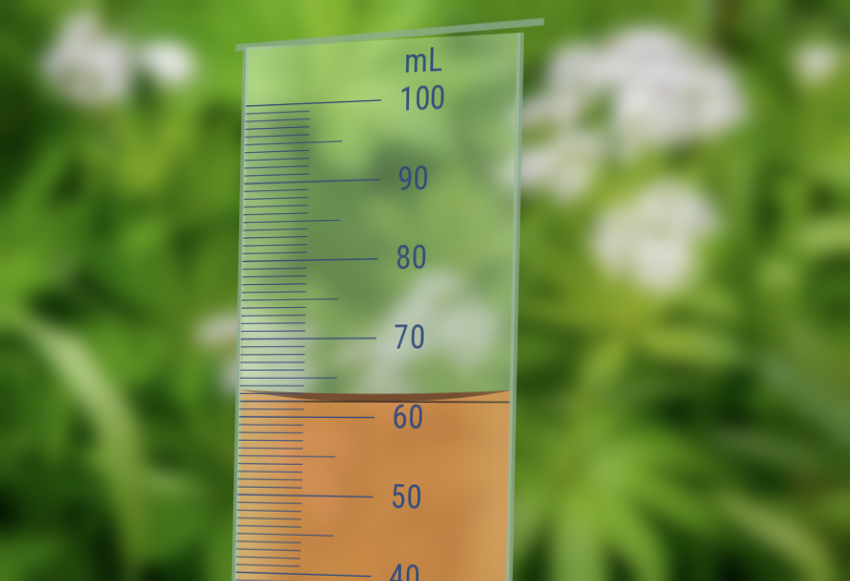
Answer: 62
